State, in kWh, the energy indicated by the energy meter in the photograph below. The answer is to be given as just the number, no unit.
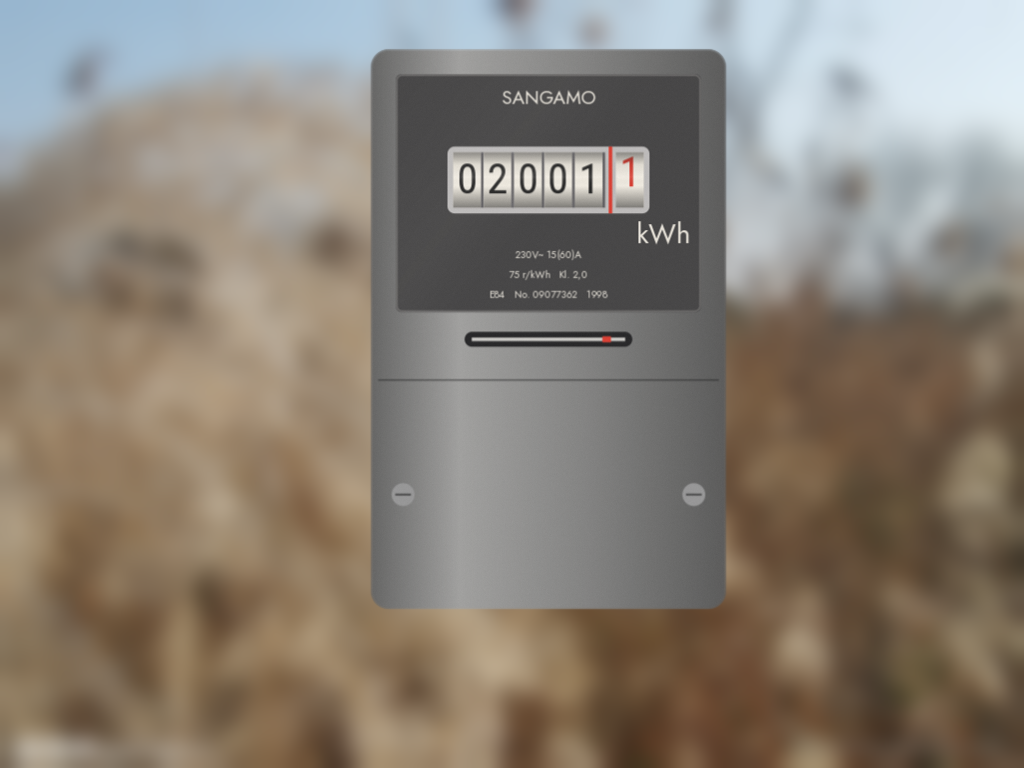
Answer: 2001.1
